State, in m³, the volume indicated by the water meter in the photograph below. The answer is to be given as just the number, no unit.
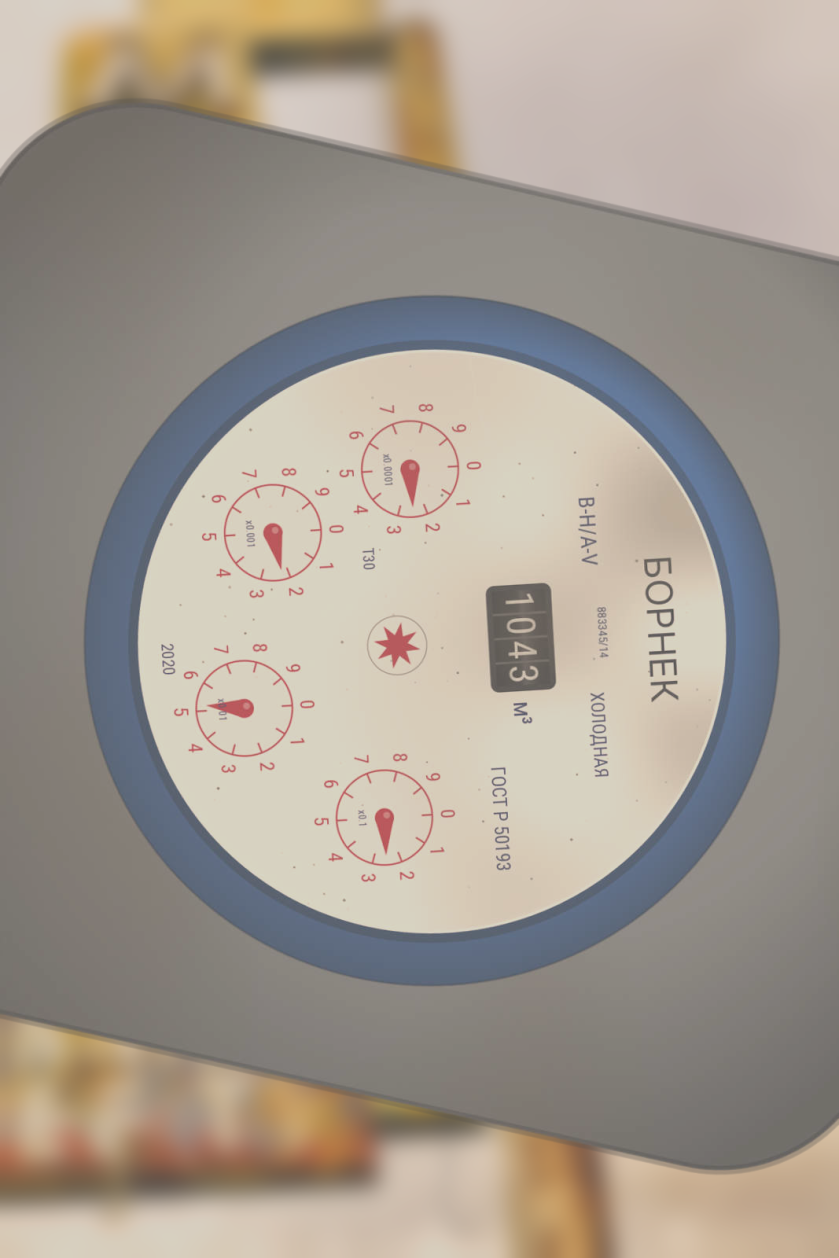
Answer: 1043.2522
